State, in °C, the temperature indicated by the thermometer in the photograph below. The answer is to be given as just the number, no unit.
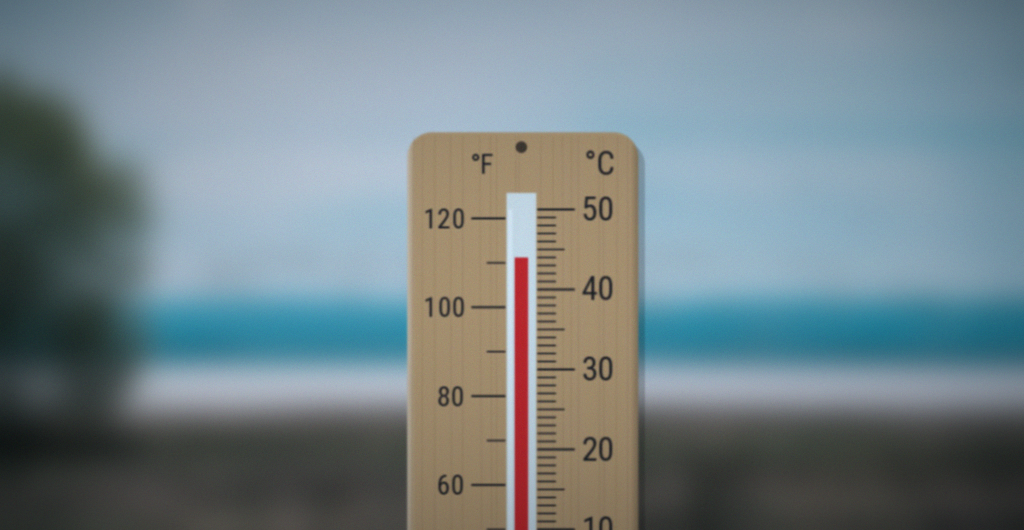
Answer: 44
